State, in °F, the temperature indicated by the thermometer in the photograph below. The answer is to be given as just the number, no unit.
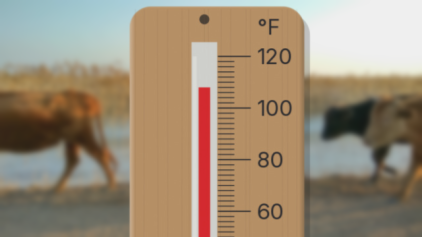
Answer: 108
